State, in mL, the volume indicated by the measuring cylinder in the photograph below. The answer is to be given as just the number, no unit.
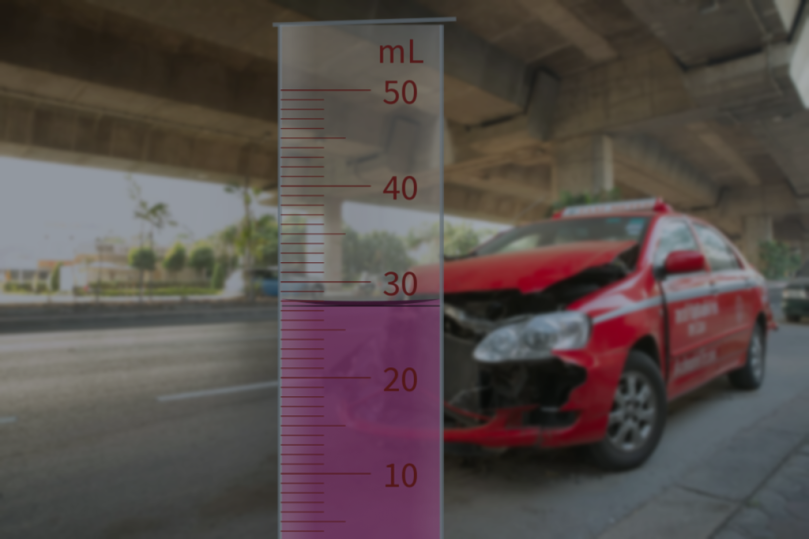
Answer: 27.5
